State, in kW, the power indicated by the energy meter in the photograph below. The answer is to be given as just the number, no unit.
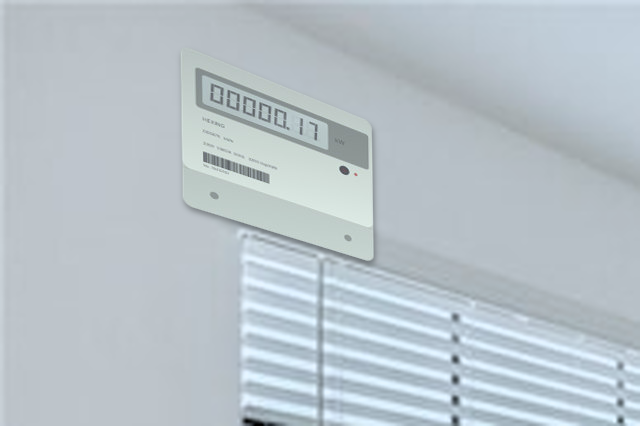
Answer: 0.17
